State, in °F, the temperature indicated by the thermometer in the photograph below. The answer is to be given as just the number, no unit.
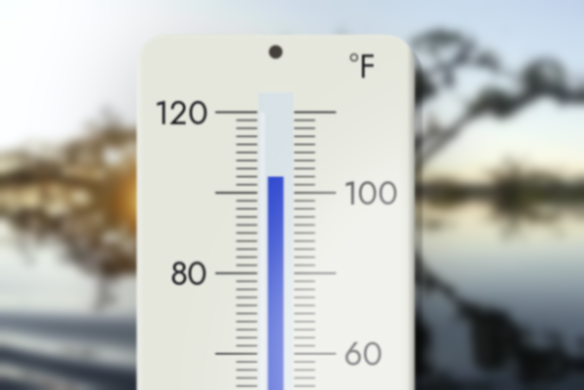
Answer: 104
